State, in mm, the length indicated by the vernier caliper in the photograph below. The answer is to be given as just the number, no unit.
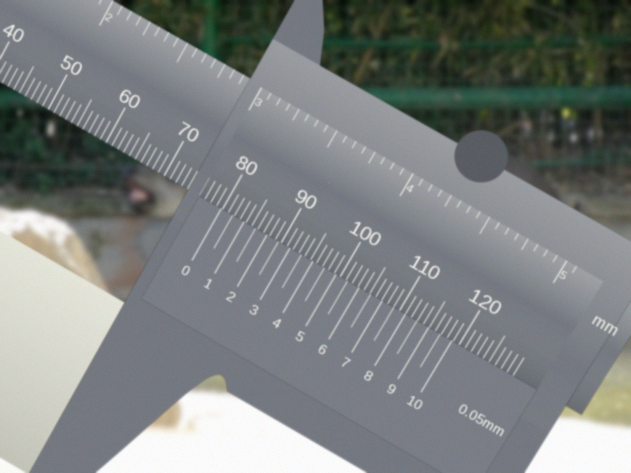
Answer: 79.8
